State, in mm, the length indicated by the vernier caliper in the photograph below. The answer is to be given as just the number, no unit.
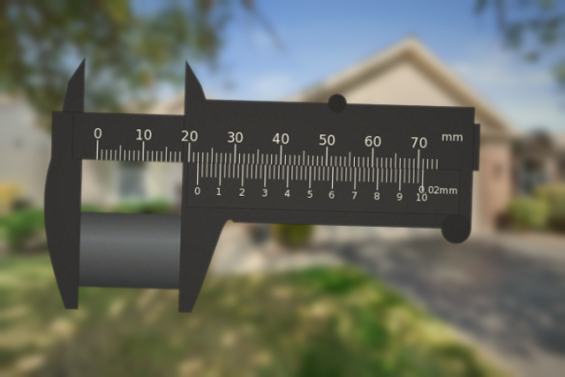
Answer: 22.0
